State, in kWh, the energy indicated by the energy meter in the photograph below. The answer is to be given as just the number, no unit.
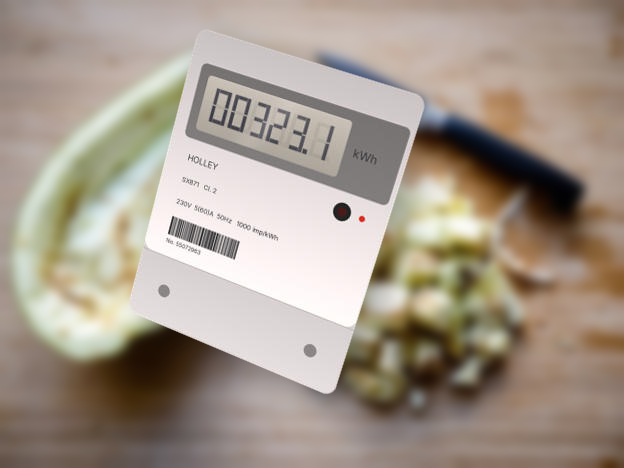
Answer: 323.1
